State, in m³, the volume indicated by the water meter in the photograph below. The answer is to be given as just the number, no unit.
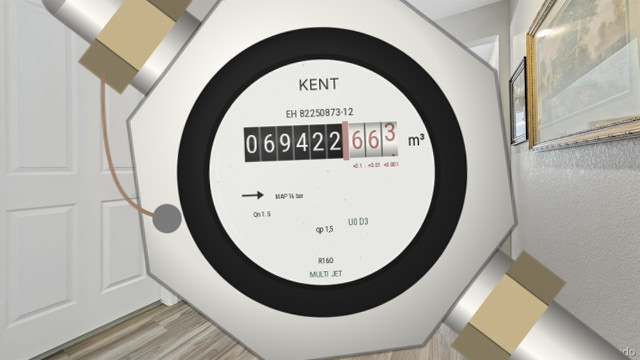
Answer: 69422.663
